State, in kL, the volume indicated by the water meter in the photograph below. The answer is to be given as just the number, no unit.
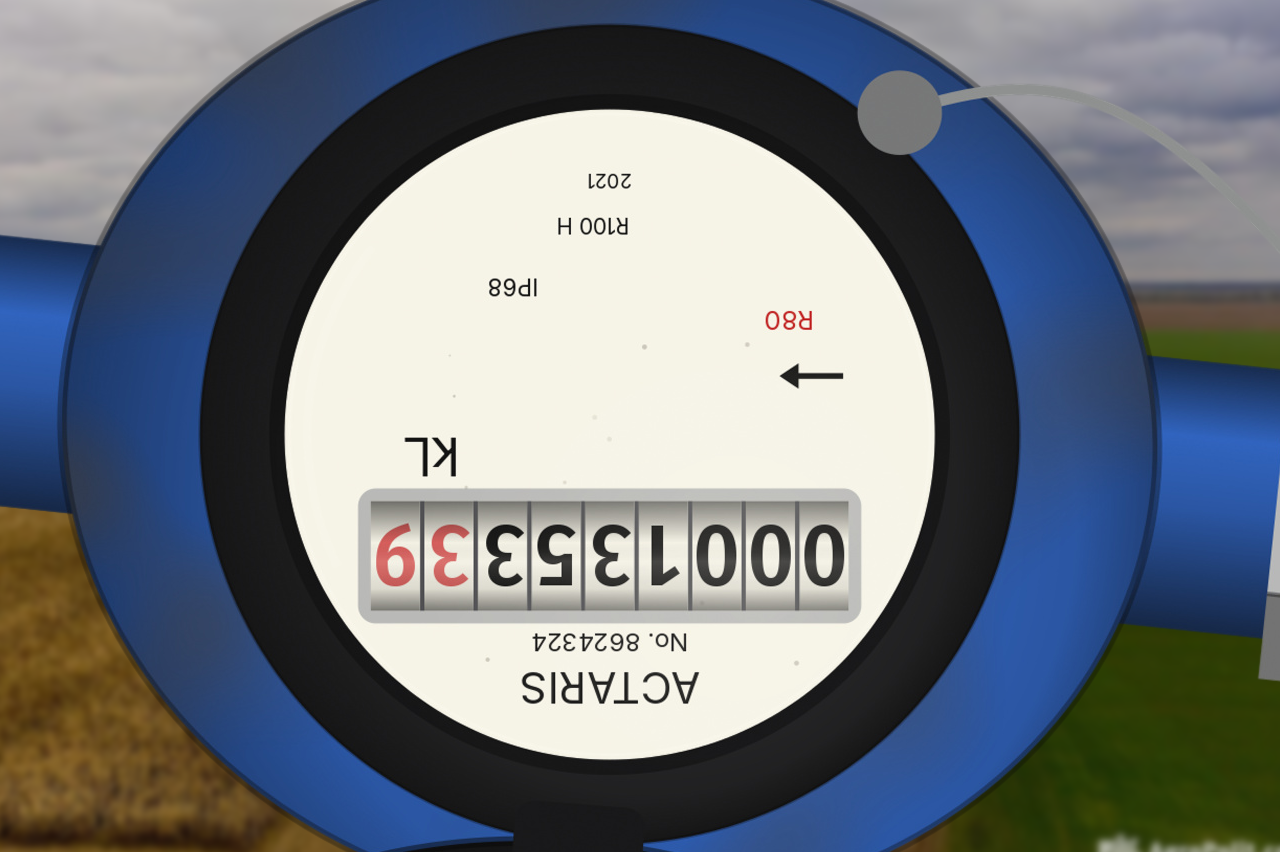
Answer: 1353.39
